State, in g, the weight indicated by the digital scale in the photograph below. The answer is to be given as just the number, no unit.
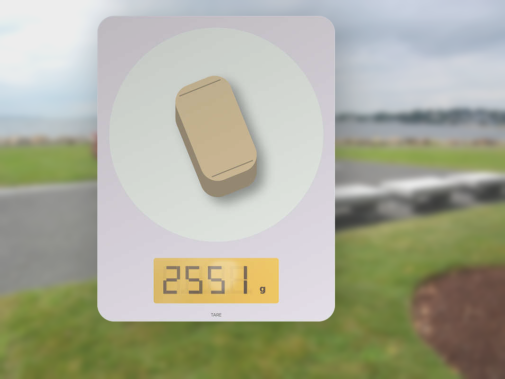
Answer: 2551
